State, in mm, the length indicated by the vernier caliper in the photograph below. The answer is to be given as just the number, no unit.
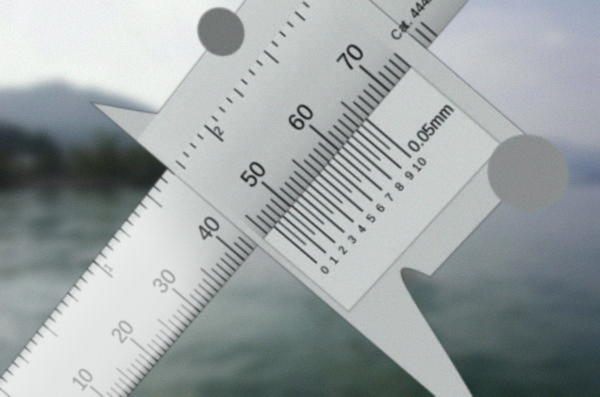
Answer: 46.4
